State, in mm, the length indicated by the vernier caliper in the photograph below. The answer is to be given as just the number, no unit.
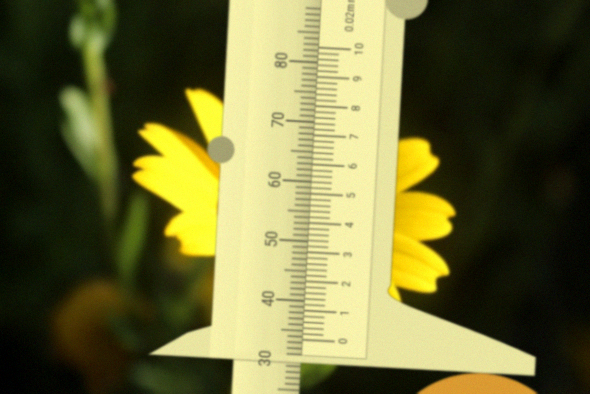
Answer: 33.5
